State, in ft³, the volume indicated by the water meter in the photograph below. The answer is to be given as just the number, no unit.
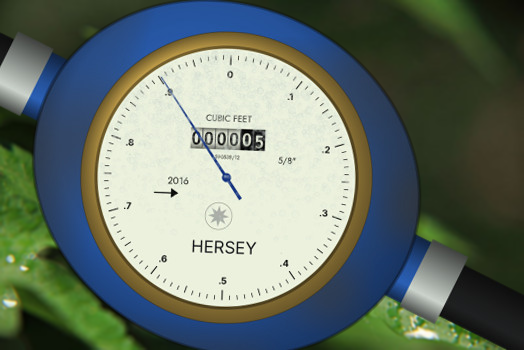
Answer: 4.90
